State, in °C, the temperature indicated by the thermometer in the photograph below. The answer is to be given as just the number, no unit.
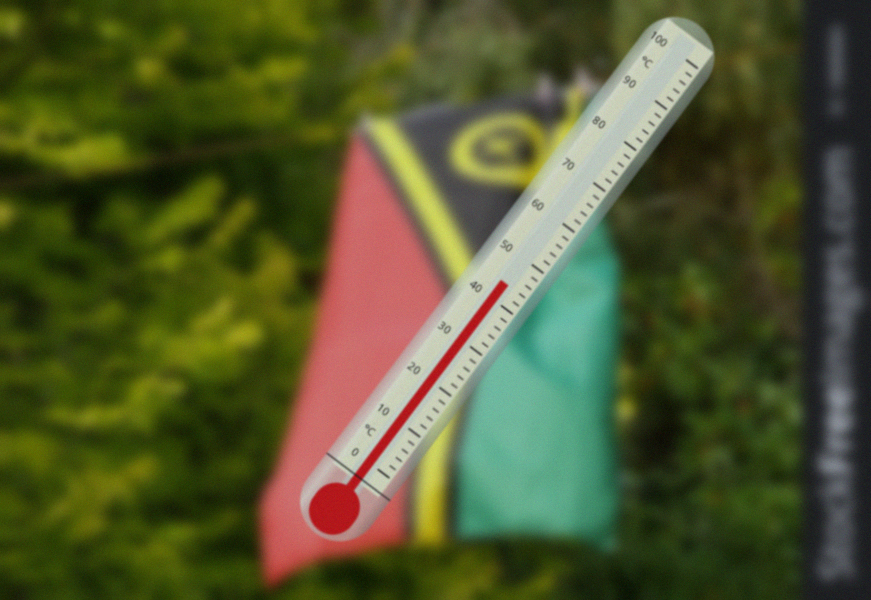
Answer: 44
